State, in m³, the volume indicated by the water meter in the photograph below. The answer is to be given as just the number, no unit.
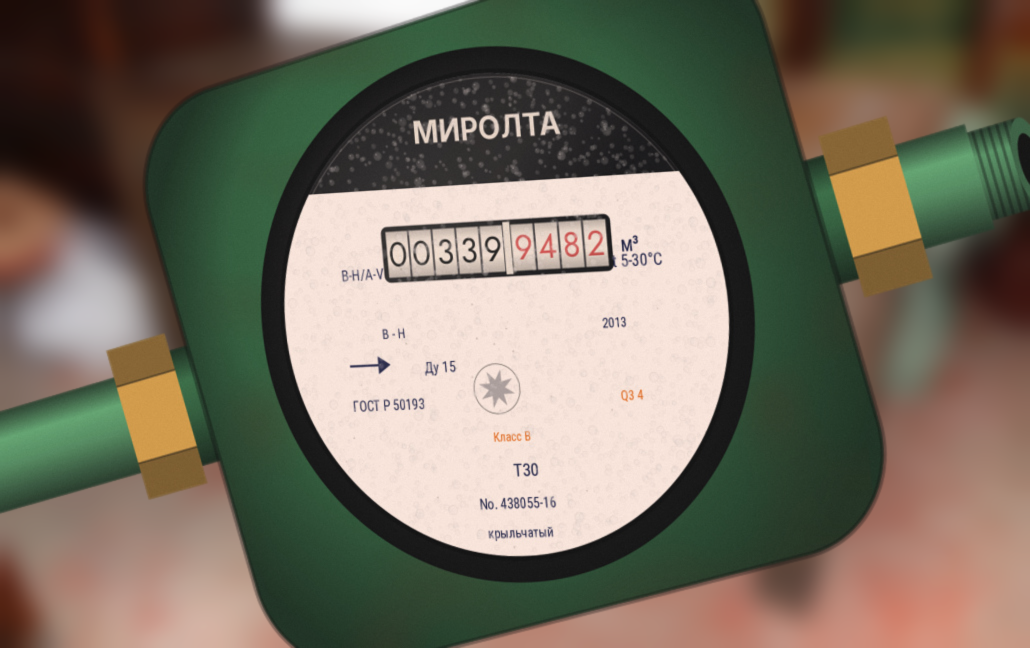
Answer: 339.9482
